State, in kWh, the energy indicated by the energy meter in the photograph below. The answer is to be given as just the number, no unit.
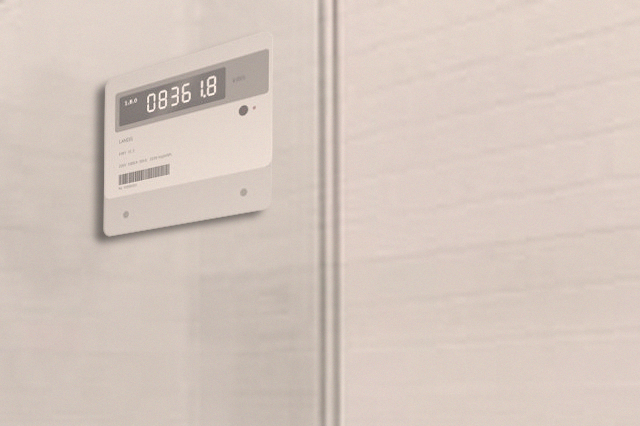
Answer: 8361.8
